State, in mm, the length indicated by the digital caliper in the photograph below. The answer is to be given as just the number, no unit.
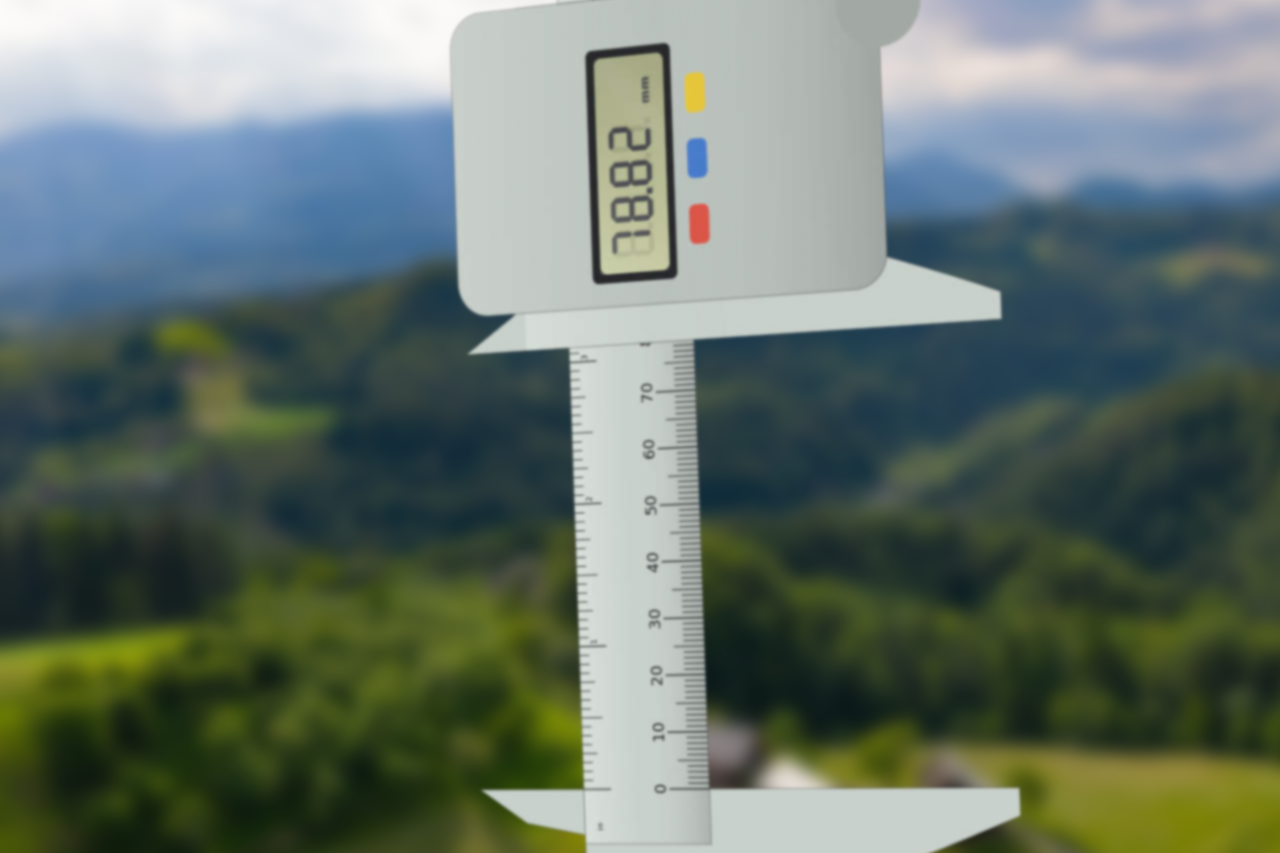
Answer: 78.82
